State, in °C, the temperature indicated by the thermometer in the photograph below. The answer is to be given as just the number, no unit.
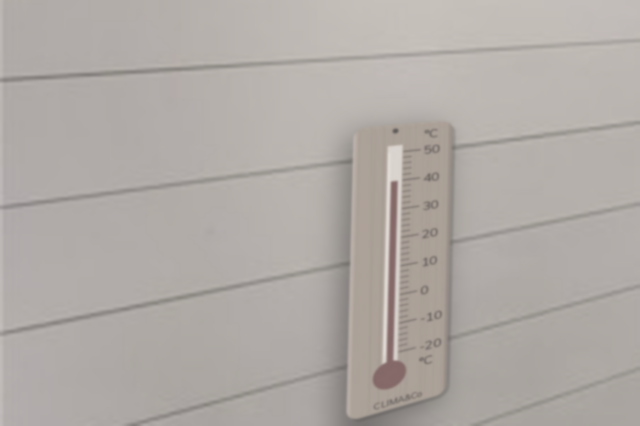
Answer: 40
